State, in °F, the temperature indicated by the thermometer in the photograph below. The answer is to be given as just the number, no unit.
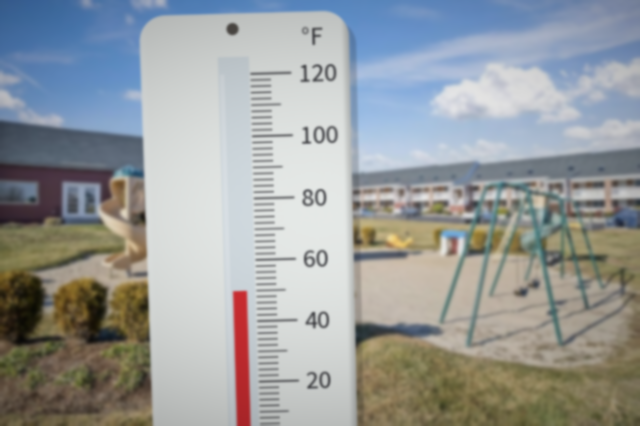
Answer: 50
